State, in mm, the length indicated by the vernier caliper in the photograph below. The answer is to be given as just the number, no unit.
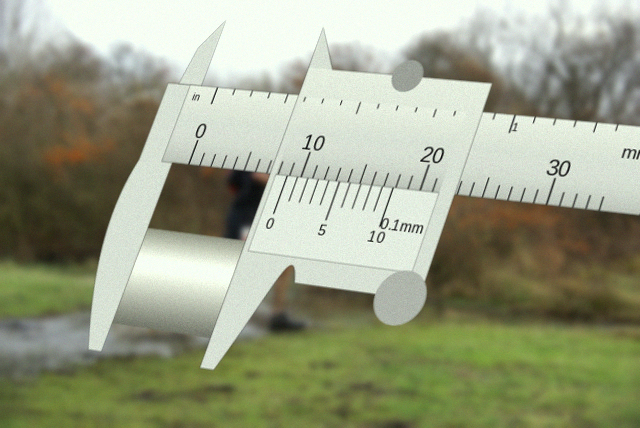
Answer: 8.8
